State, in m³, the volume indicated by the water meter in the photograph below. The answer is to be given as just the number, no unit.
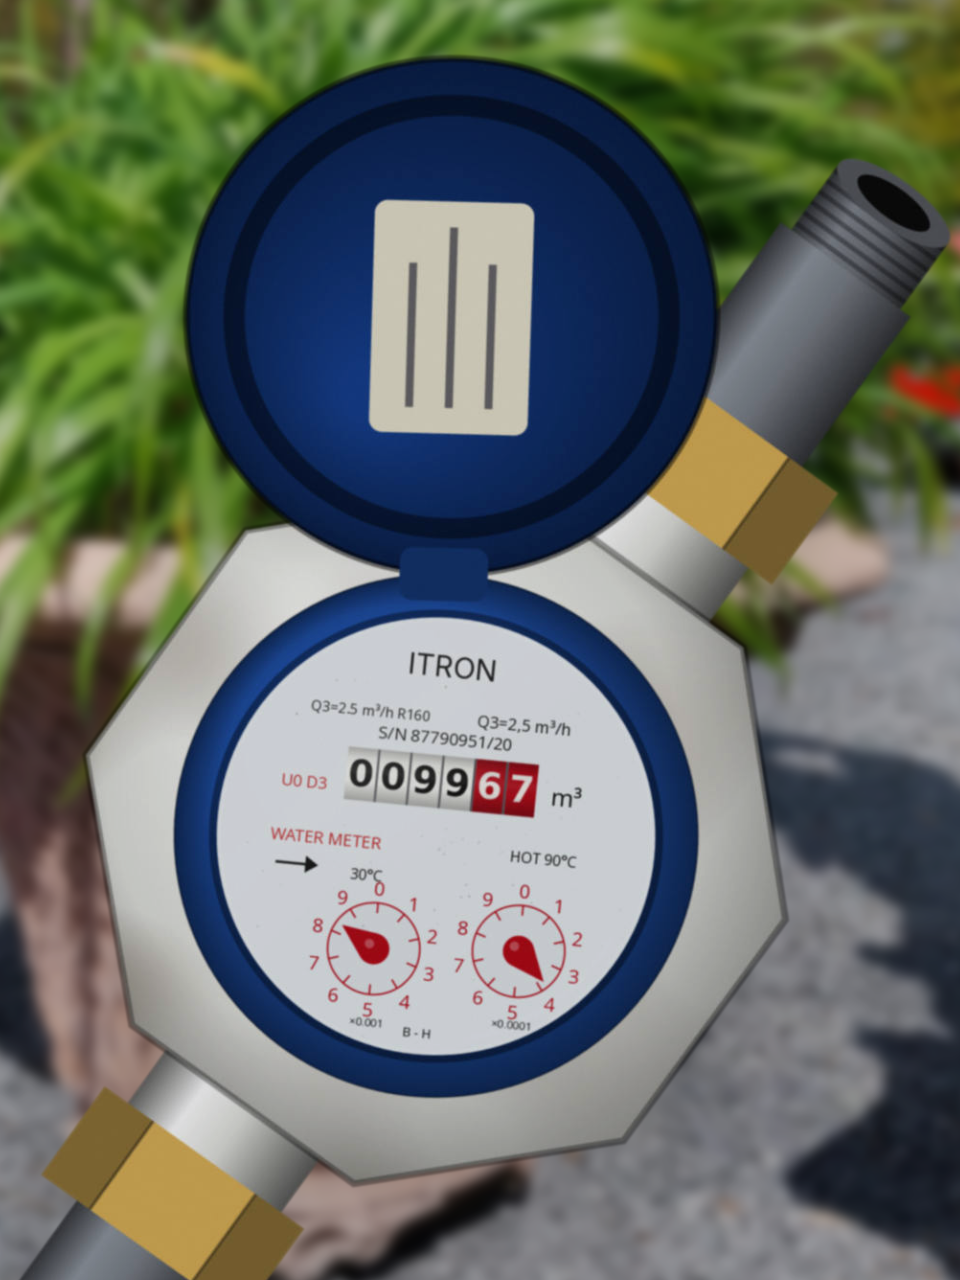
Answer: 99.6783
